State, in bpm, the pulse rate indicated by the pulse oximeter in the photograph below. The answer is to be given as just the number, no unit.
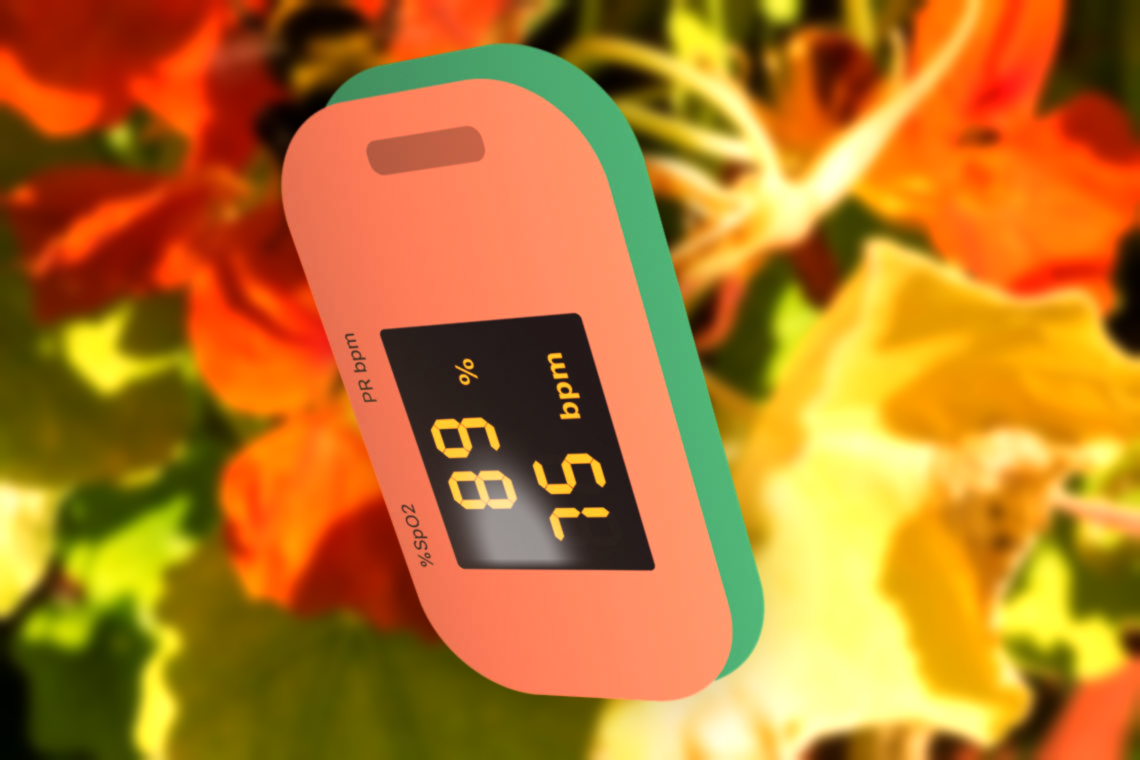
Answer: 75
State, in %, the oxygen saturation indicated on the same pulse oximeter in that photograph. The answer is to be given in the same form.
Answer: 89
